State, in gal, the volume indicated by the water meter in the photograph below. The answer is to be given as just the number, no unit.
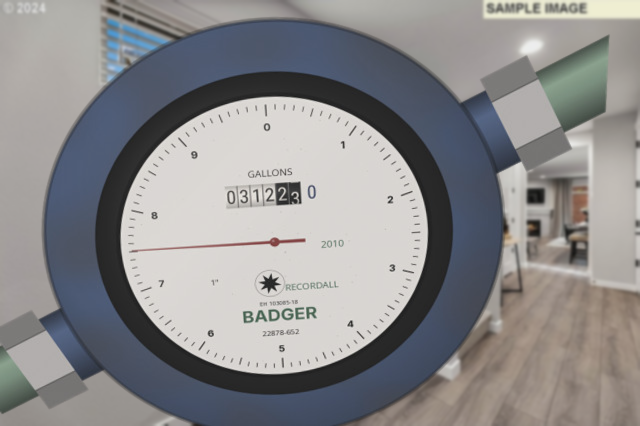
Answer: 312227.5
